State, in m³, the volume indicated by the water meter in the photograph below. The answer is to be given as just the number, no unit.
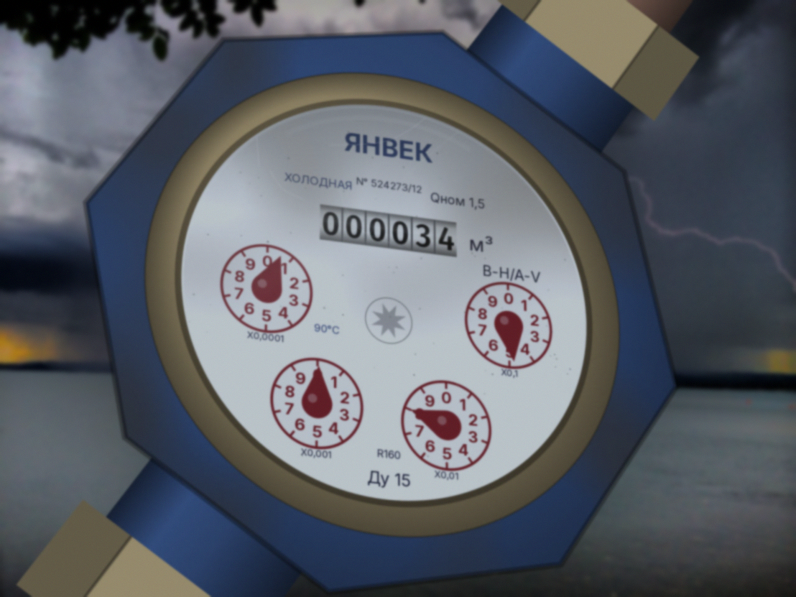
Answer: 34.4800
